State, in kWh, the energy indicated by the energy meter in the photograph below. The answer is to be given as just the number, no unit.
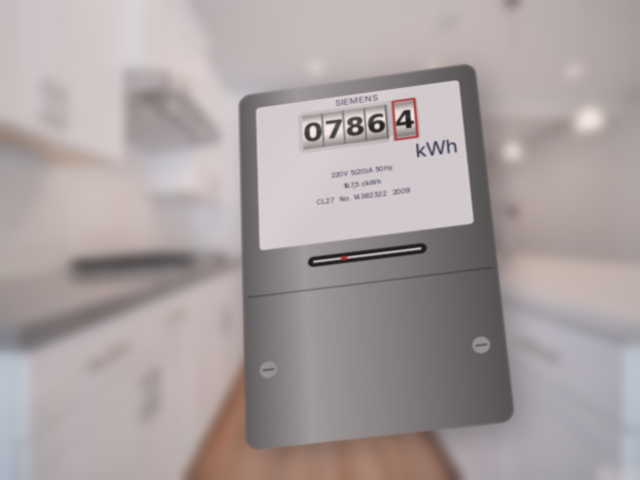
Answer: 786.4
